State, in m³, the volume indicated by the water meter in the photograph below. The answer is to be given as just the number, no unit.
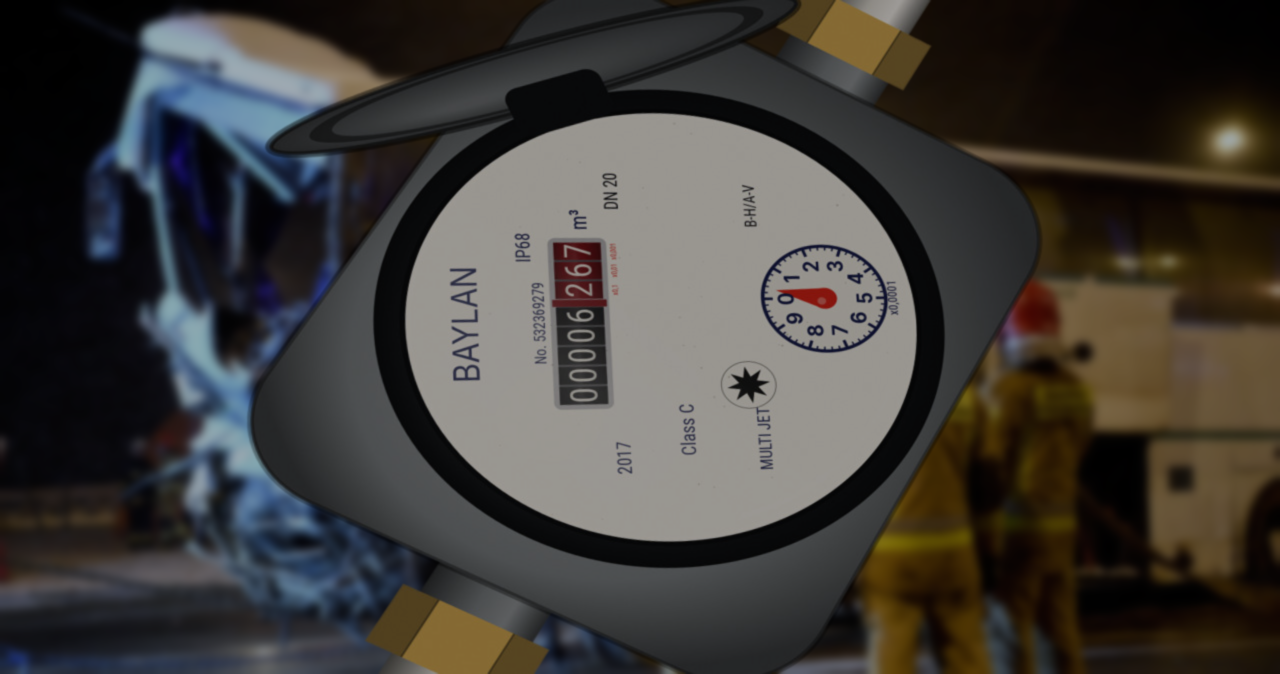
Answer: 6.2670
